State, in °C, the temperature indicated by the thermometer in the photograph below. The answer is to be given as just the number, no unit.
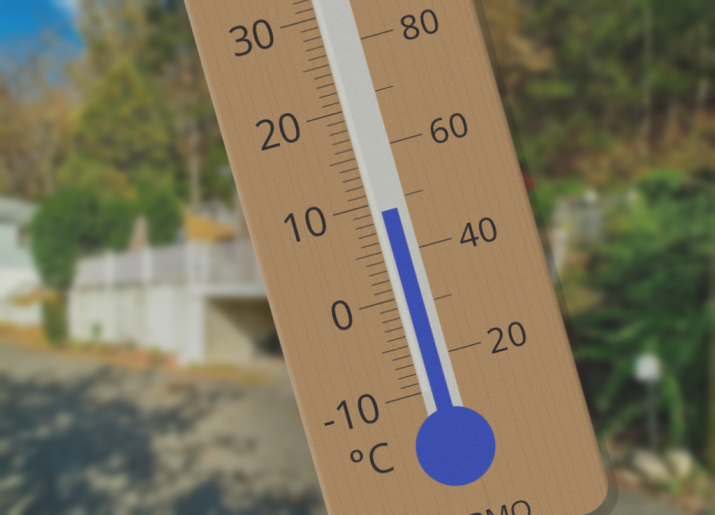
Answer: 9
